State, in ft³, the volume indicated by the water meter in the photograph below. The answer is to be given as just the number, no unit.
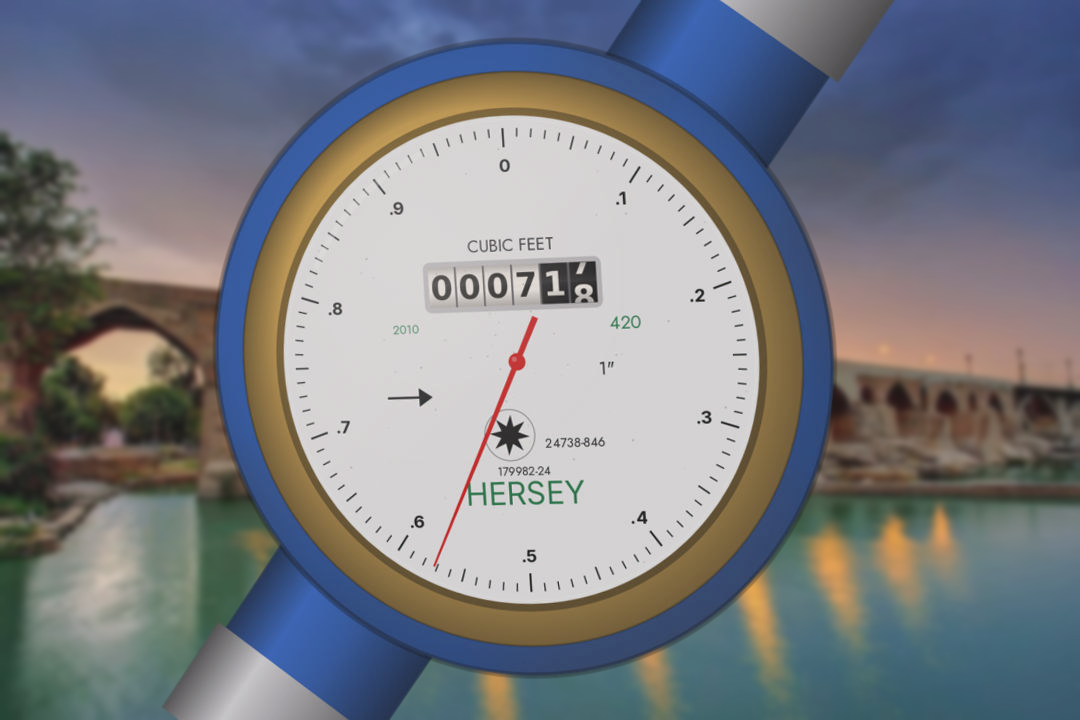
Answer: 717.57
